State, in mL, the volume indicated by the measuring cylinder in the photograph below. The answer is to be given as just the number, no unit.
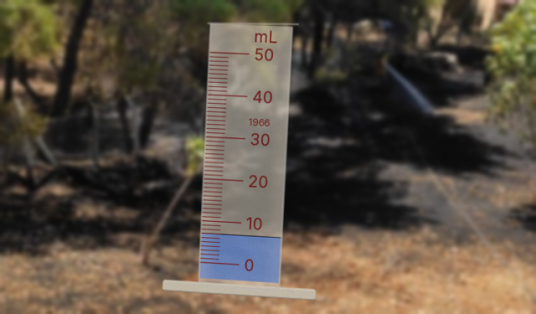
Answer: 7
